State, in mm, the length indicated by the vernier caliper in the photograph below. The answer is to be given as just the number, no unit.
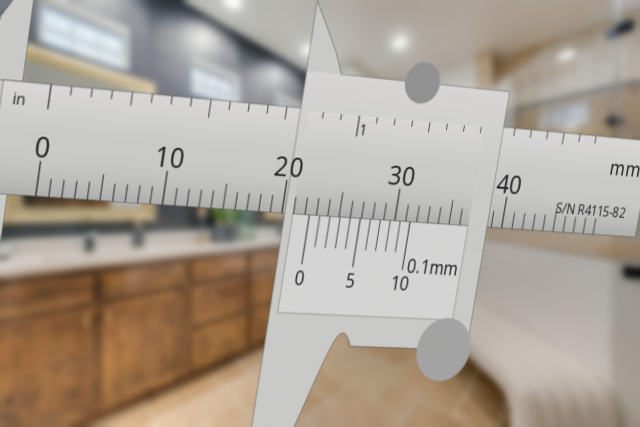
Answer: 22.4
